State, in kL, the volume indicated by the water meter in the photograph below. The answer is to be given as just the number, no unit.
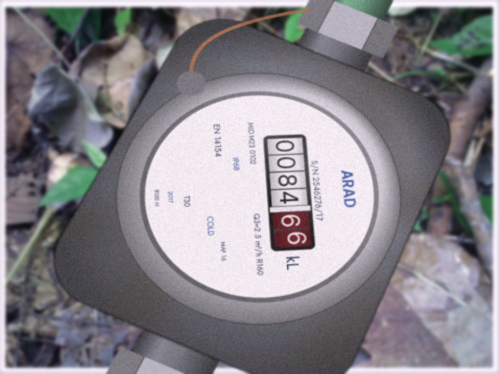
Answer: 84.66
